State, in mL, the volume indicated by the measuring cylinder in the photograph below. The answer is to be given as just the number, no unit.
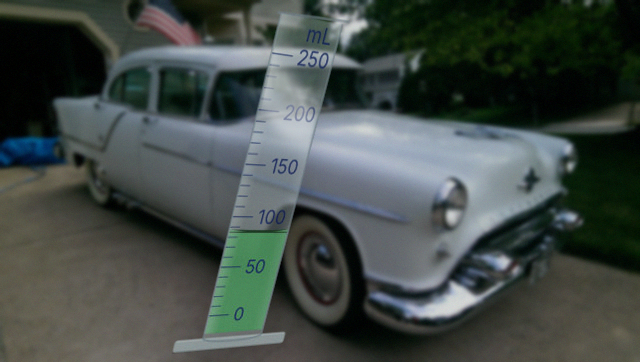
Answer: 85
